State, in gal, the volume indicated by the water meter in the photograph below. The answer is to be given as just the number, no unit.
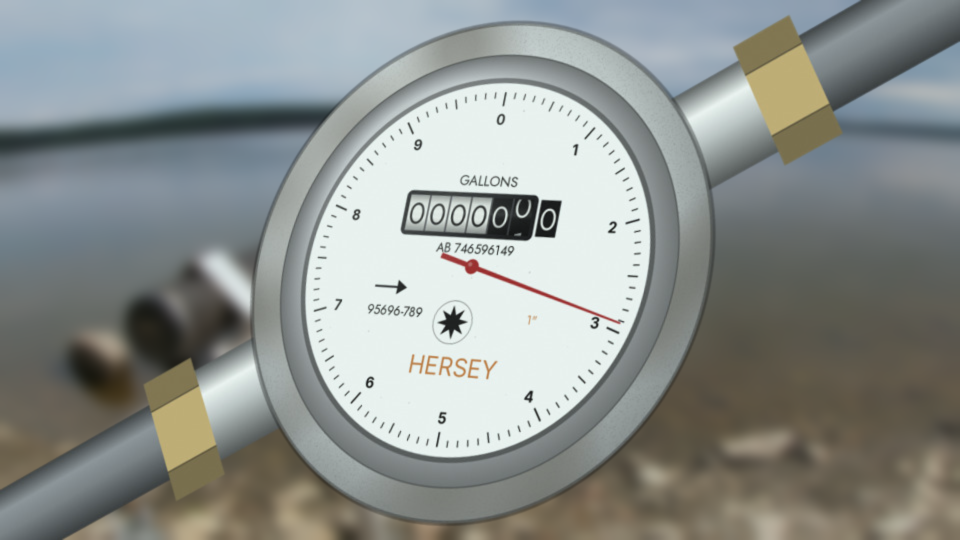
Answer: 2.9
